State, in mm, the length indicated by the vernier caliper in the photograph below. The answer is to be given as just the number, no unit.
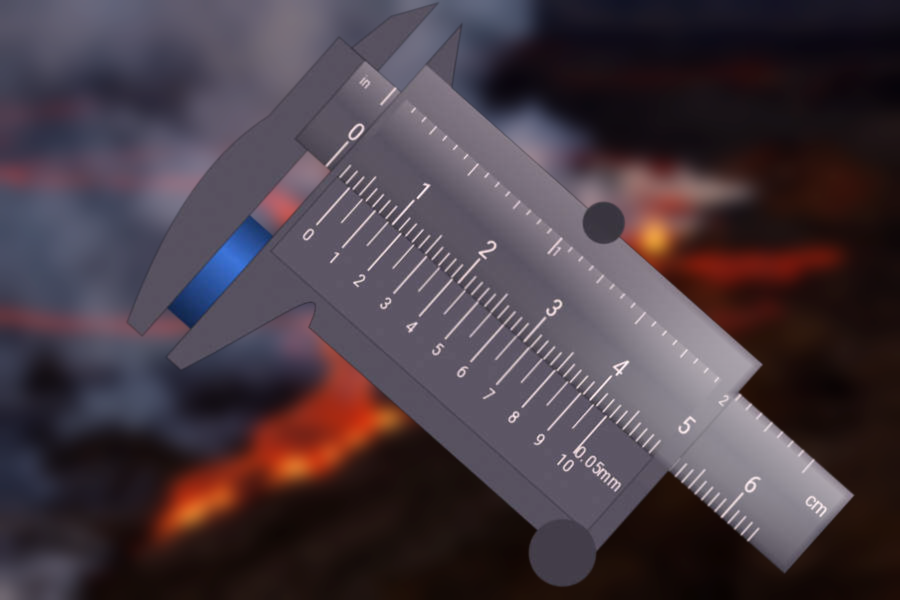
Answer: 3.6
